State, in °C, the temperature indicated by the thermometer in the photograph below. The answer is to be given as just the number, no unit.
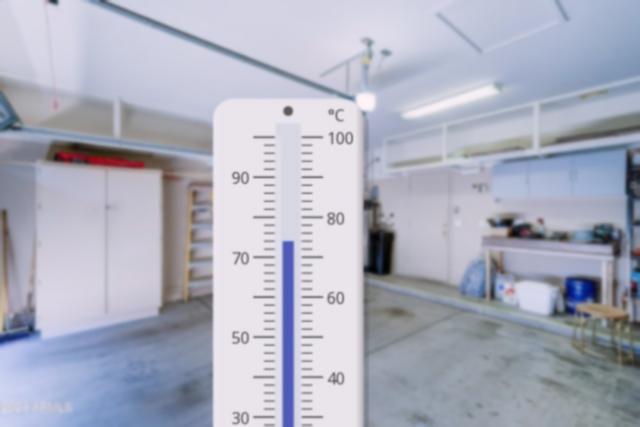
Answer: 74
